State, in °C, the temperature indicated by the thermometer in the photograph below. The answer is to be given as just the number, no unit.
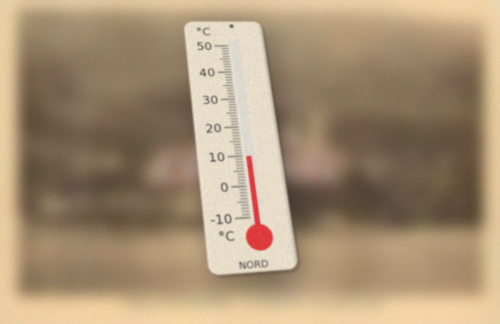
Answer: 10
